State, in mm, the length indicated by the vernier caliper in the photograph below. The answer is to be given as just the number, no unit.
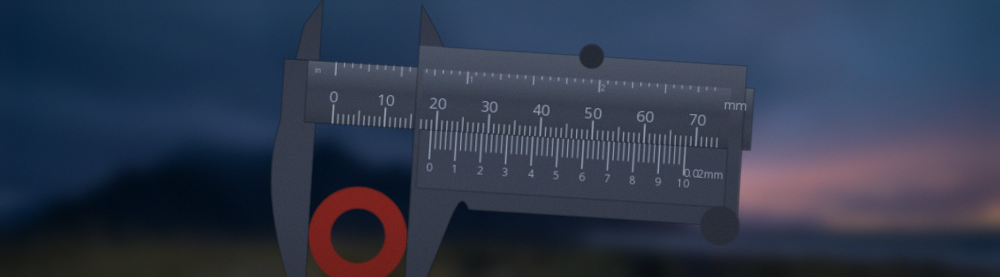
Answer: 19.0
